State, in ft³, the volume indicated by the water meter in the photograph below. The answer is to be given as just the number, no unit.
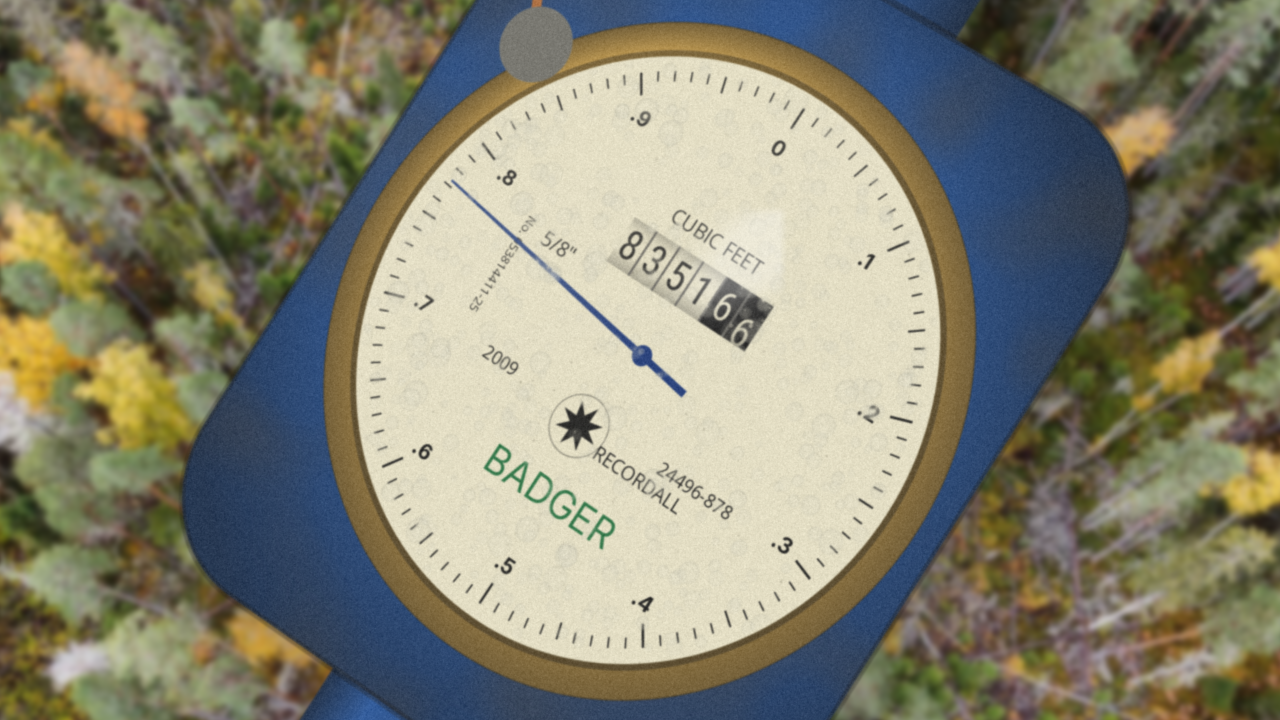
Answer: 835165.77
